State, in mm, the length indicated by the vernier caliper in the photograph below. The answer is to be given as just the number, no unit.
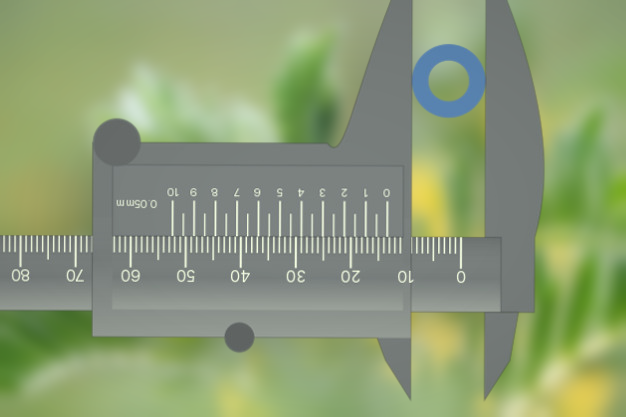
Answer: 13.4
